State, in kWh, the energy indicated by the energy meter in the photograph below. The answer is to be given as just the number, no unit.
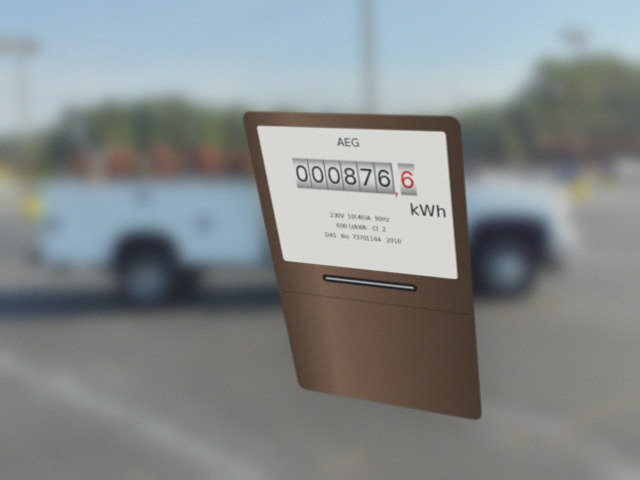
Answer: 876.6
